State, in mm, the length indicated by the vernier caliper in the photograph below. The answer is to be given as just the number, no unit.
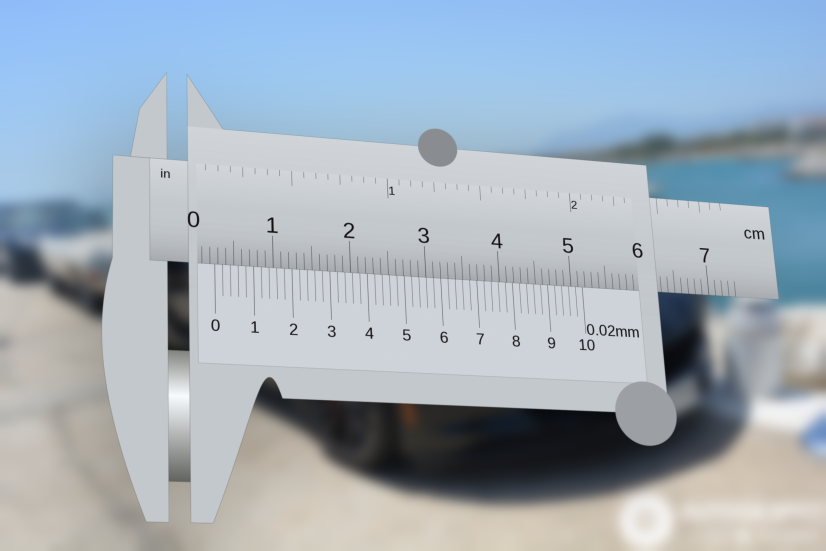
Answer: 2.6
